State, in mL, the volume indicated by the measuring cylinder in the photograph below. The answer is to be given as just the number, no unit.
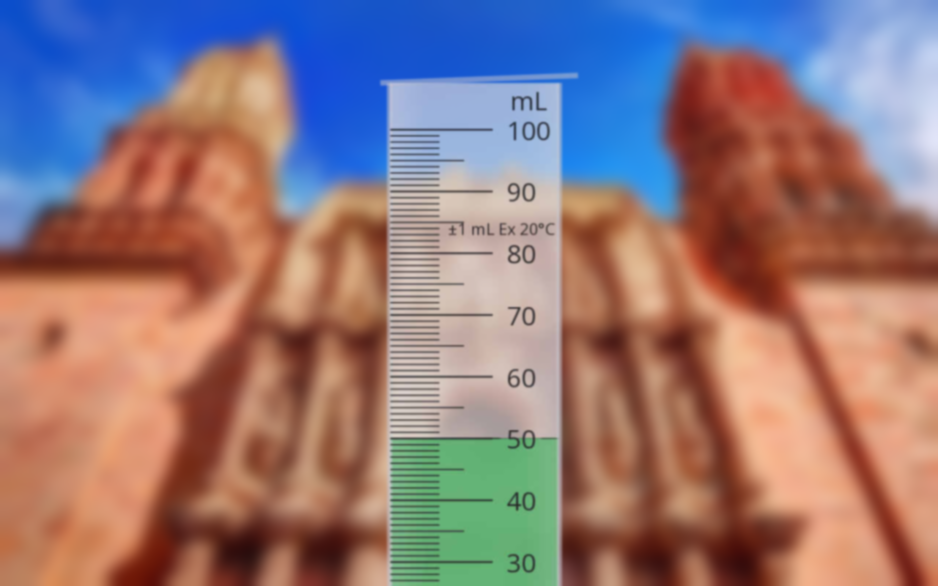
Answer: 50
